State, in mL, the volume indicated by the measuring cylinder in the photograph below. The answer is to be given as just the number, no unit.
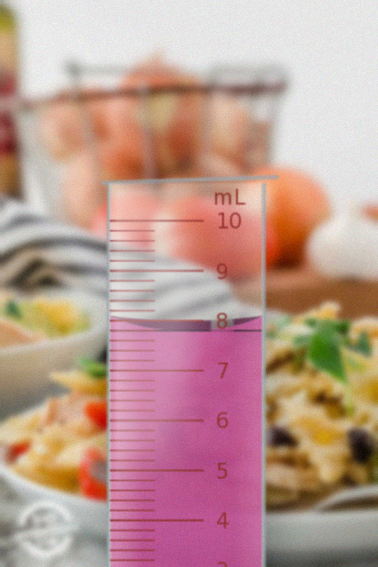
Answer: 7.8
